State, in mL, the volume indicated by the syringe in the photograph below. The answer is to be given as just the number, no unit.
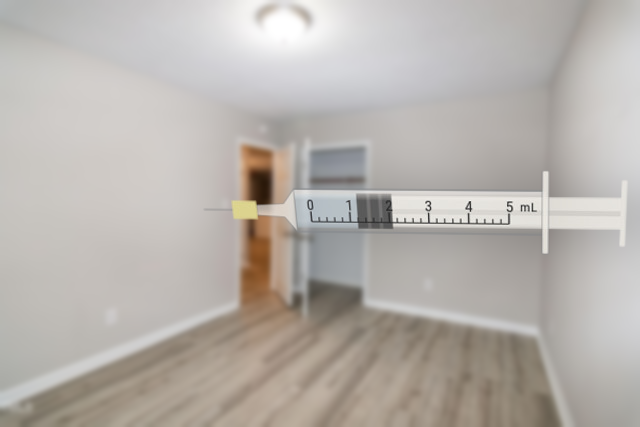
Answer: 1.2
